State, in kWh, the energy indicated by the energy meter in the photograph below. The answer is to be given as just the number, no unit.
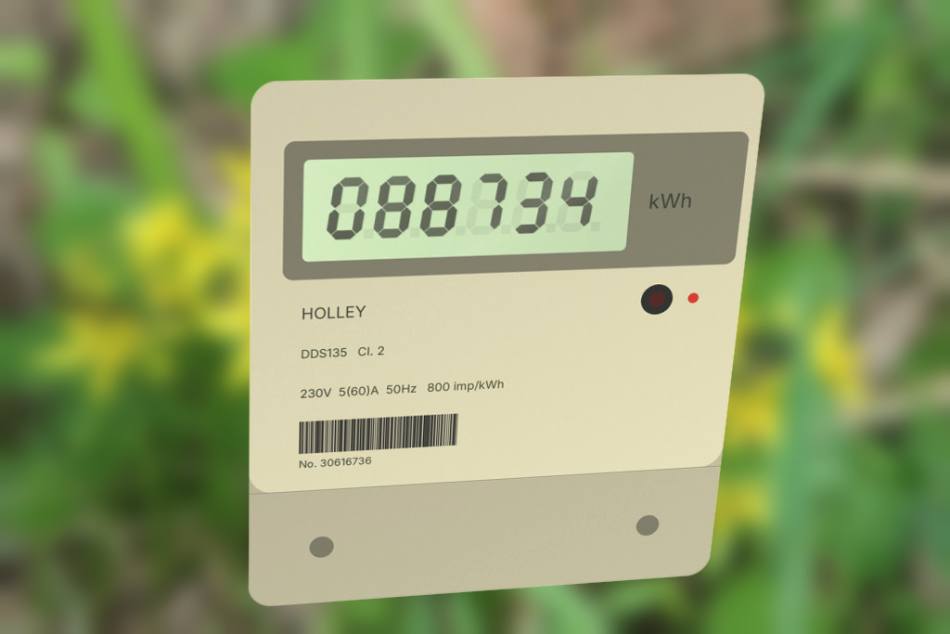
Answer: 88734
